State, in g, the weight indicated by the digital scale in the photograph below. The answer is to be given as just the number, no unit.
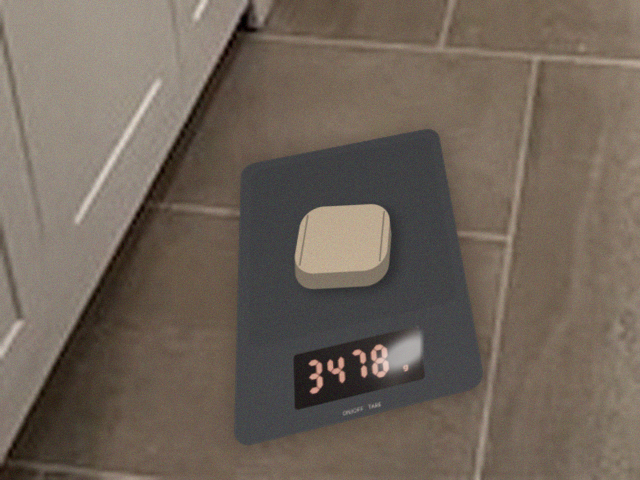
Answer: 3478
